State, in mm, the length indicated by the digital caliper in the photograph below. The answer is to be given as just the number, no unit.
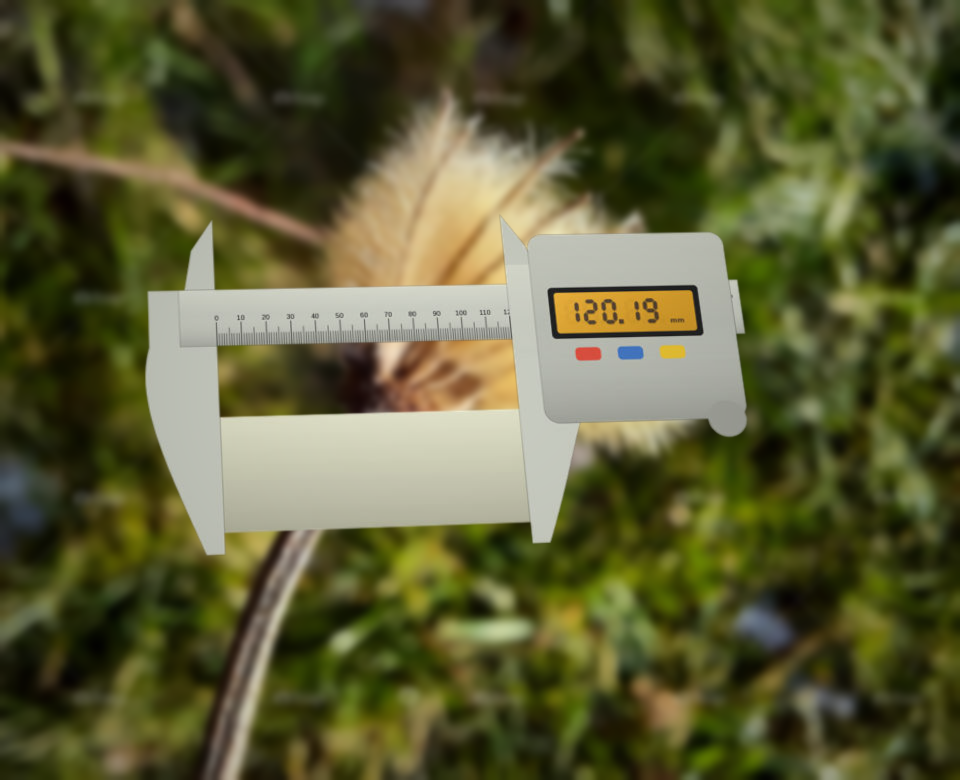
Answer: 120.19
